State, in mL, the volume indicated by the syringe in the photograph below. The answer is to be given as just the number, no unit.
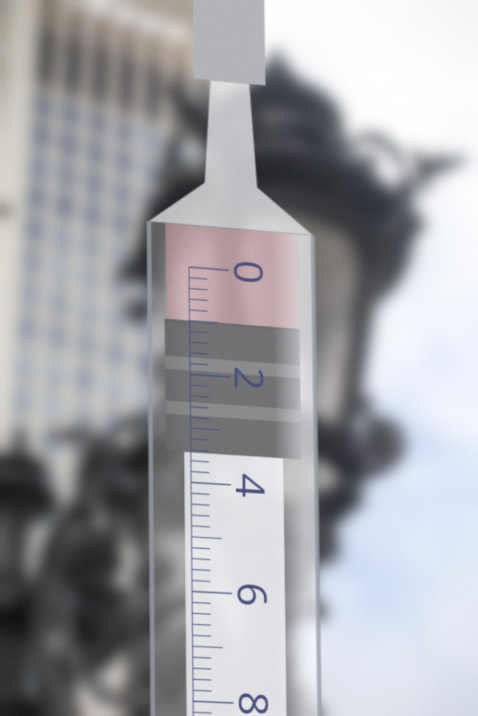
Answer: 1
